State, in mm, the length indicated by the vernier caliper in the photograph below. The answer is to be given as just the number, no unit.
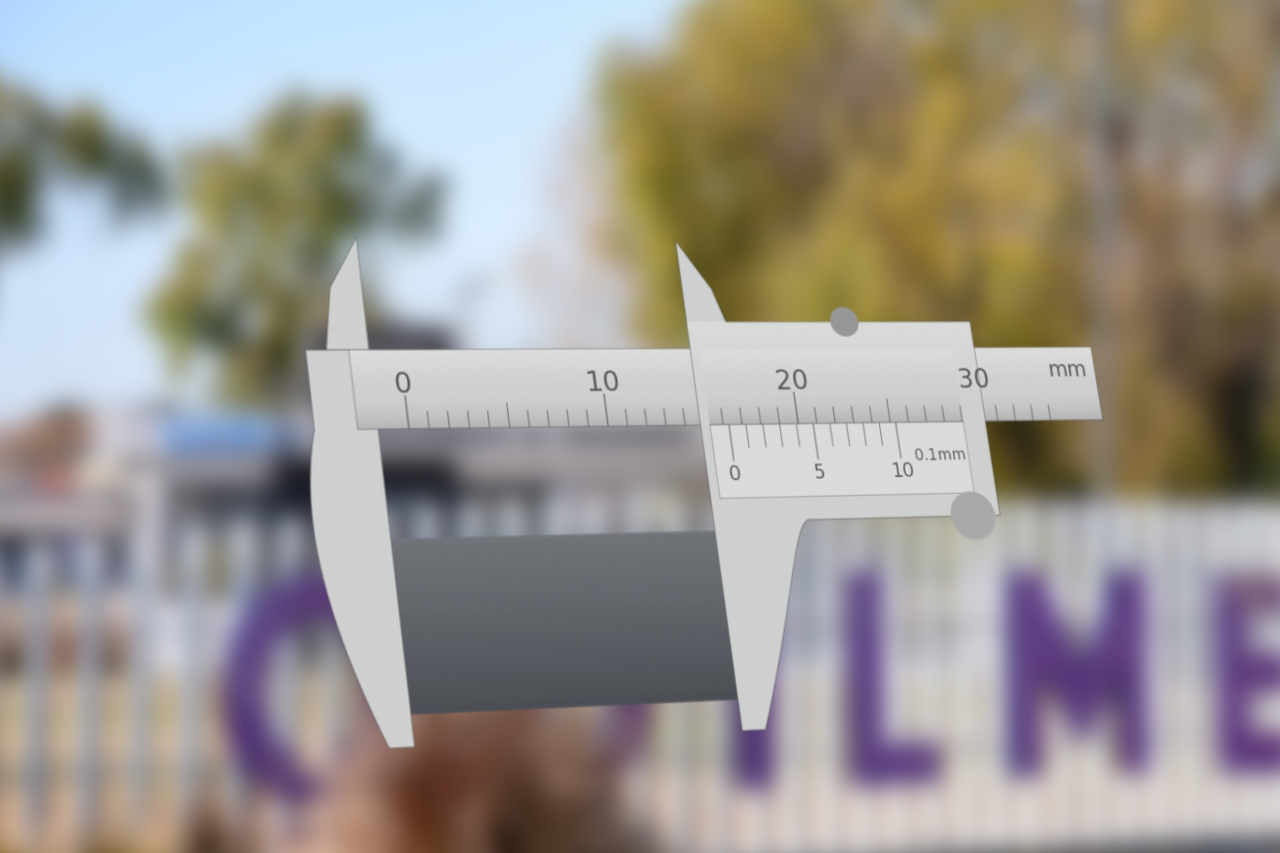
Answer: 16.3
